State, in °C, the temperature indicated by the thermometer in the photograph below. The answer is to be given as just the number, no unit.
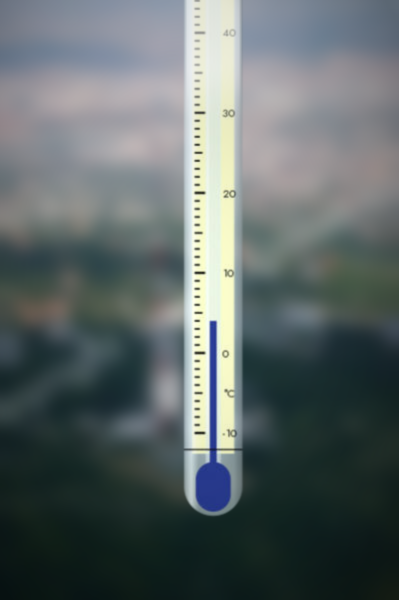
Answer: 4
